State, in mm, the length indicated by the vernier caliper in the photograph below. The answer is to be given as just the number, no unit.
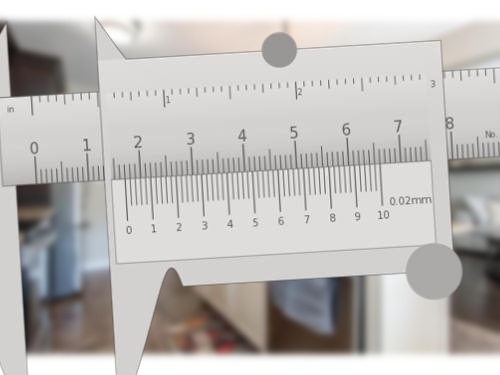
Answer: 17.0
